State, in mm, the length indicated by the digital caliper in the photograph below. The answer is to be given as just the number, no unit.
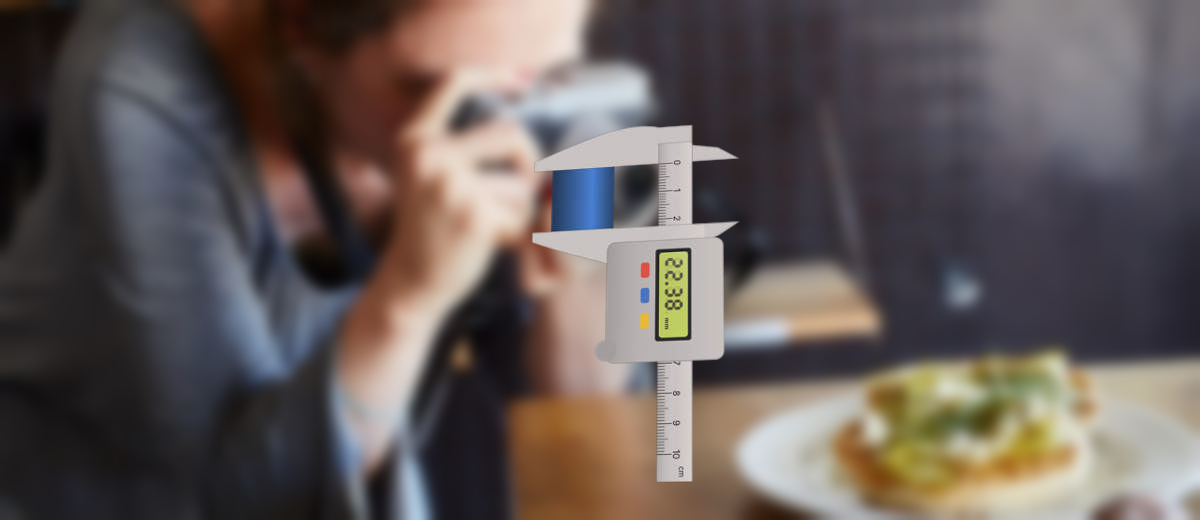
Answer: 22.38
